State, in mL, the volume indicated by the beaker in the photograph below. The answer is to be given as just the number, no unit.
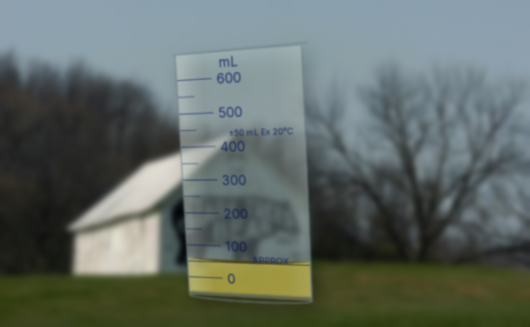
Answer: 50
